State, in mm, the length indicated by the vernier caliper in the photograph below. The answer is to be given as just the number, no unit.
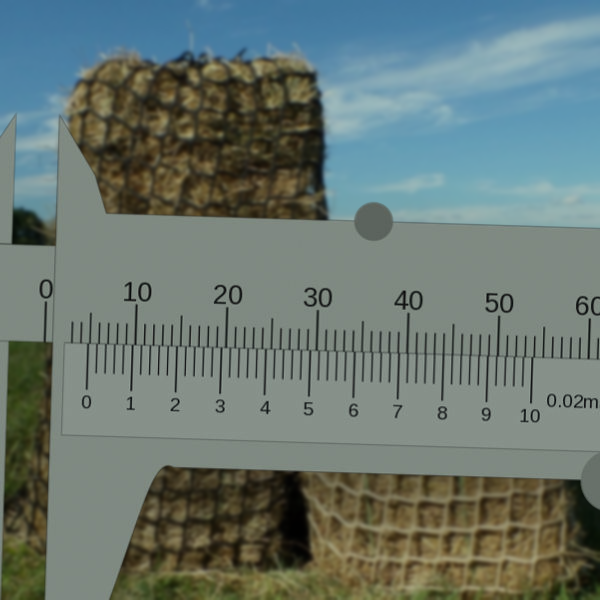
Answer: 4.8
